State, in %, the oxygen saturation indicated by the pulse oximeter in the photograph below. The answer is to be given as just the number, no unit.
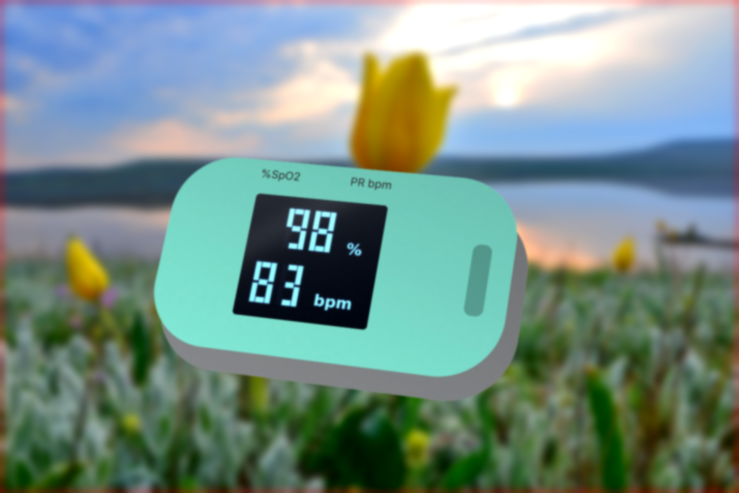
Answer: 98
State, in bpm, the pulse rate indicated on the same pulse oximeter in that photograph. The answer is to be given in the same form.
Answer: 83
